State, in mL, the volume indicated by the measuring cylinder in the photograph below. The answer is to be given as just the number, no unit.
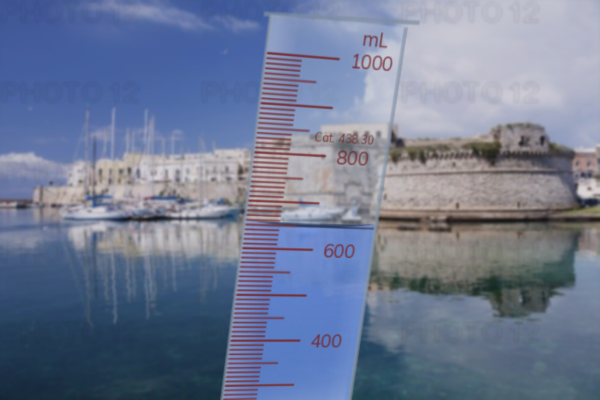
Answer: 650
